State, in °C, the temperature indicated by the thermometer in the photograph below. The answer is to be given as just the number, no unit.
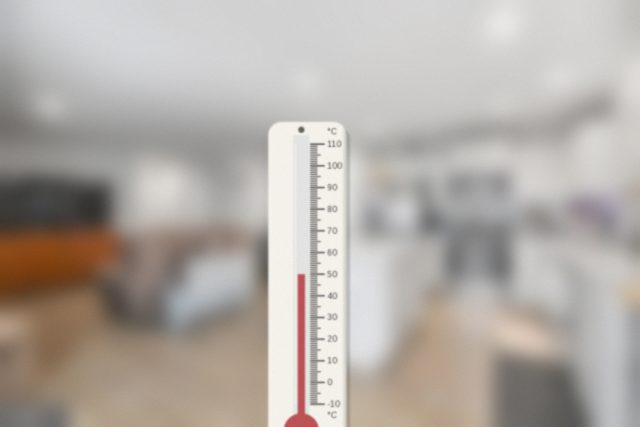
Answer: 50
